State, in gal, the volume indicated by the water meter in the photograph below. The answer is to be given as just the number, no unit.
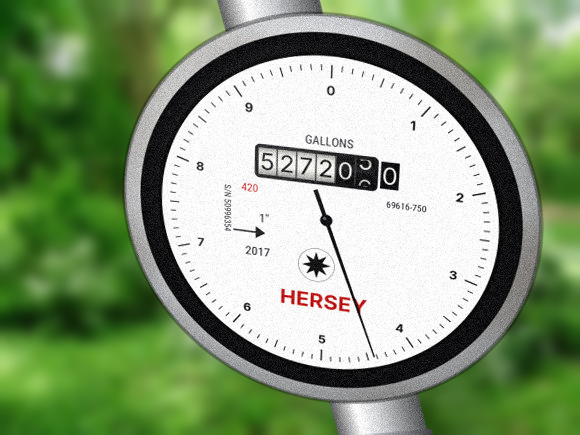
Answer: 5272054.4
